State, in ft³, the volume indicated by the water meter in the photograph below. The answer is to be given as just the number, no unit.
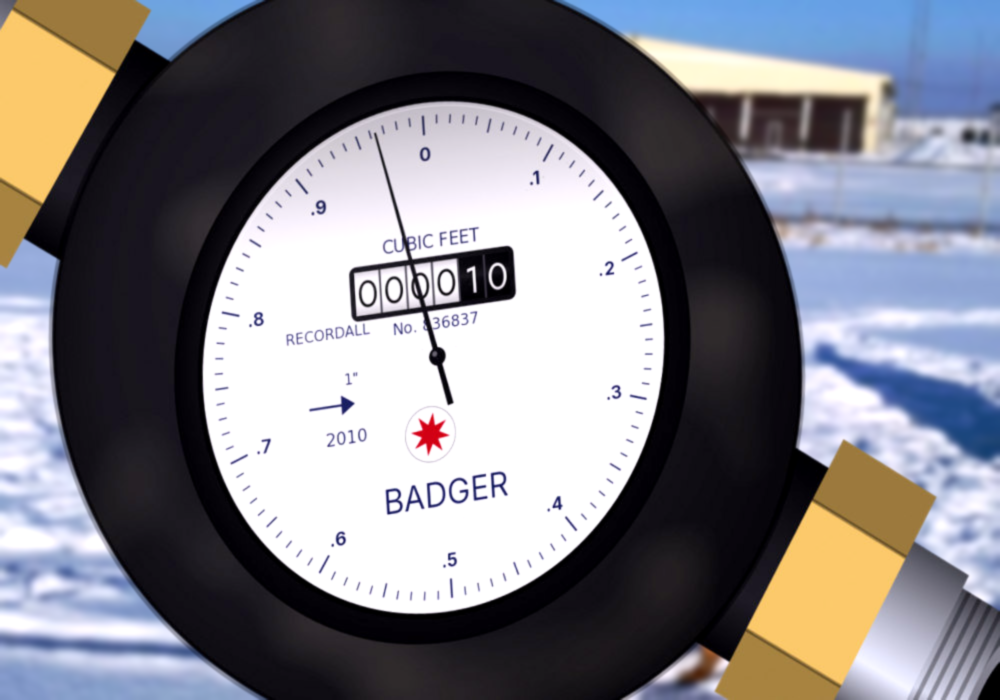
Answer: 9.96
